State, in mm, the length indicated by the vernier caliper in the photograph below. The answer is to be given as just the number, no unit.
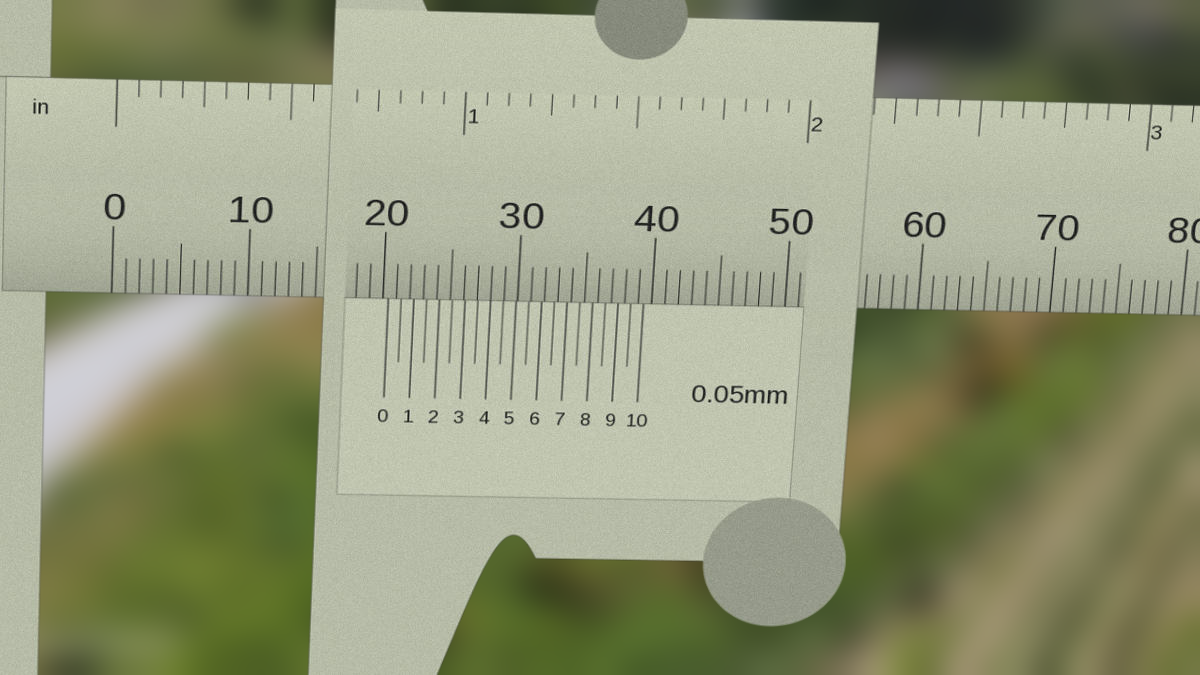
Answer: 20.4
